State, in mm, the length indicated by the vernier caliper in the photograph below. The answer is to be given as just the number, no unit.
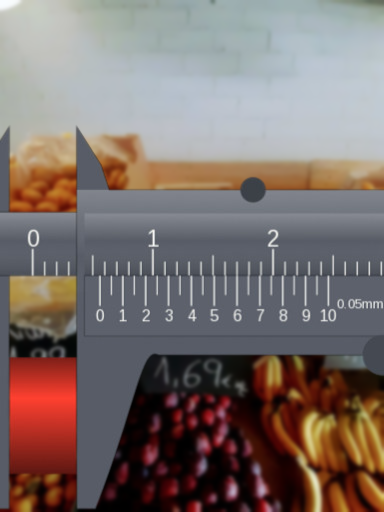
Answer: 5.6
